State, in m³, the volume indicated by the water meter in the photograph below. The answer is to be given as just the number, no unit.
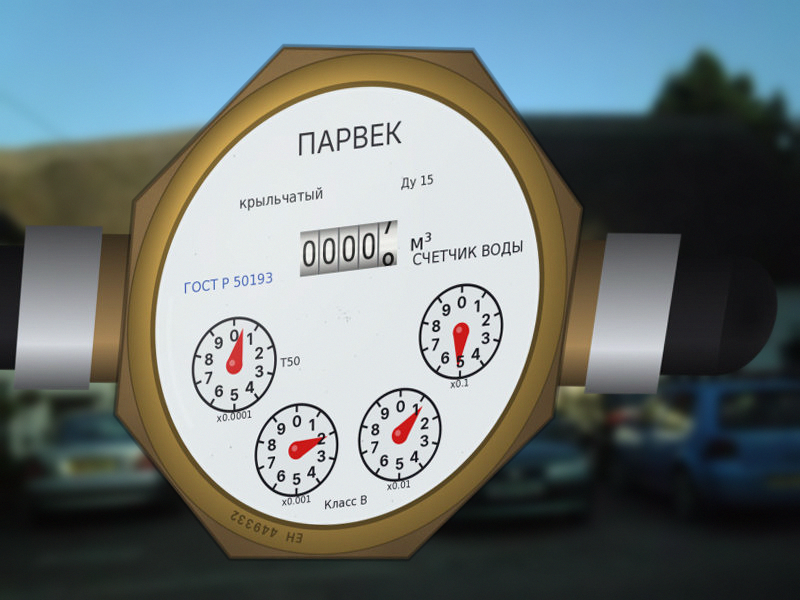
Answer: 7.5120
